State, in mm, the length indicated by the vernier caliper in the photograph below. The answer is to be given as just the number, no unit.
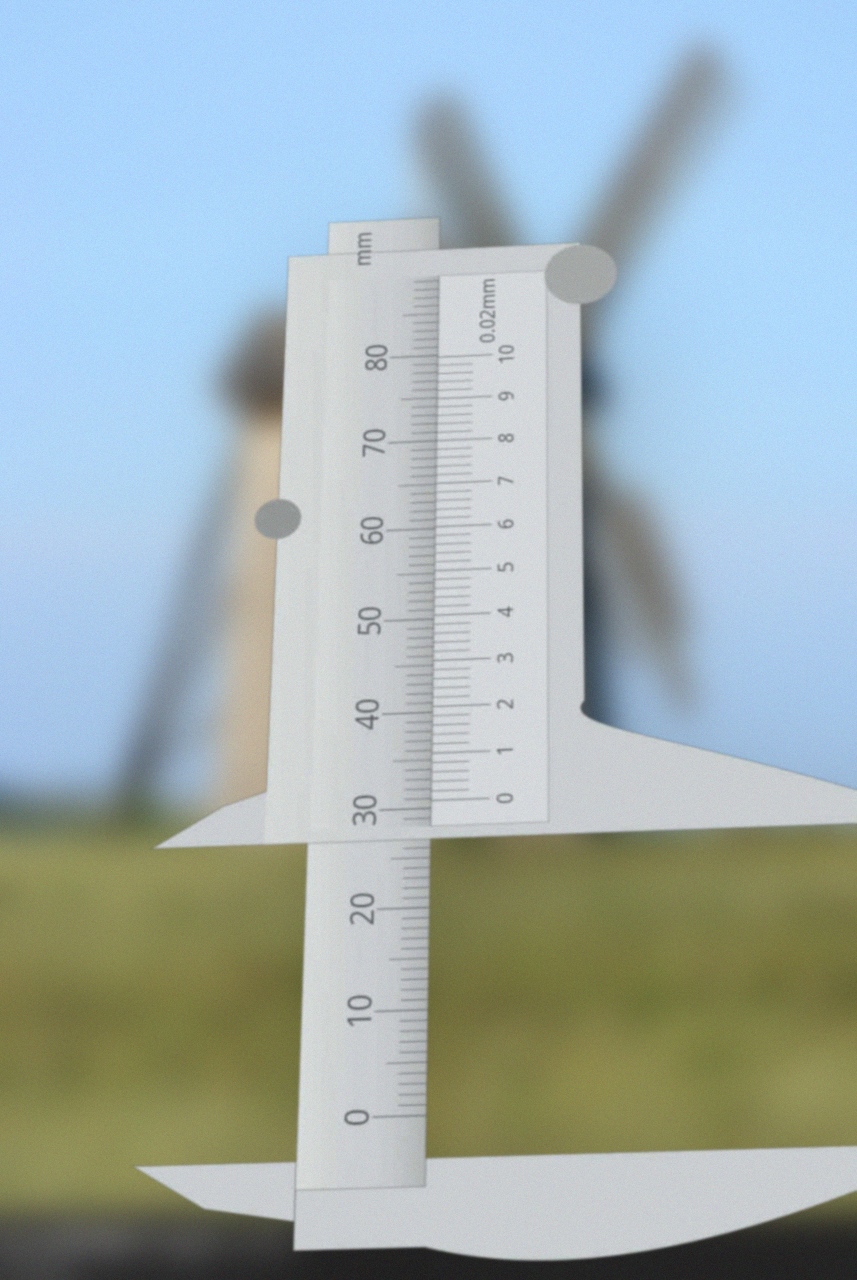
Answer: 30.8
